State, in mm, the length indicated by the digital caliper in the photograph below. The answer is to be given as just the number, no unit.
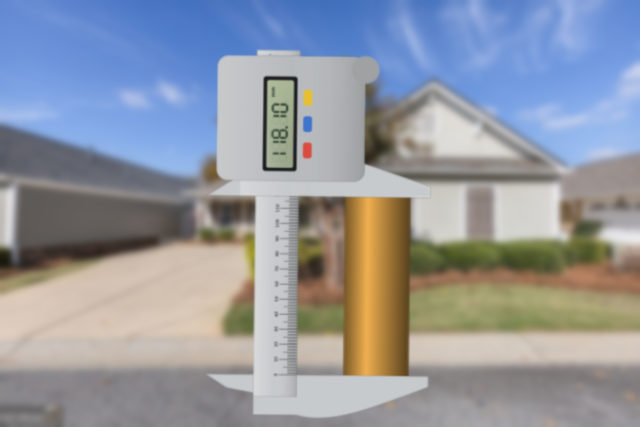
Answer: 118.10
